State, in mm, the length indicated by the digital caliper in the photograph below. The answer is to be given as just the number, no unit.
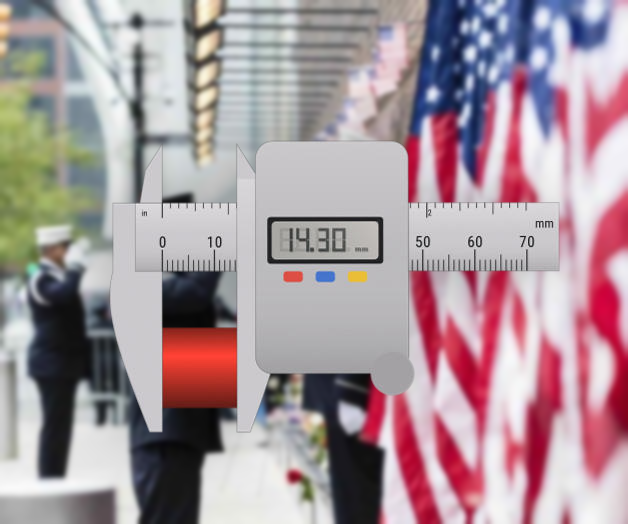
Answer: 14.30
